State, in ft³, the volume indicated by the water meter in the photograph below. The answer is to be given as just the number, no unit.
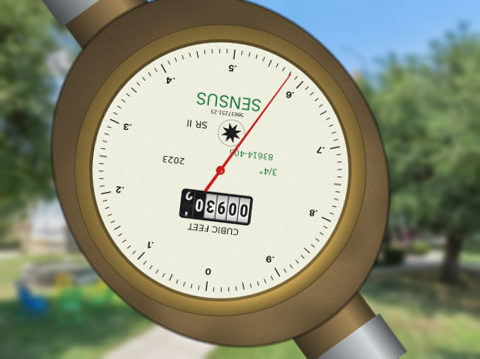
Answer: 9301.58
